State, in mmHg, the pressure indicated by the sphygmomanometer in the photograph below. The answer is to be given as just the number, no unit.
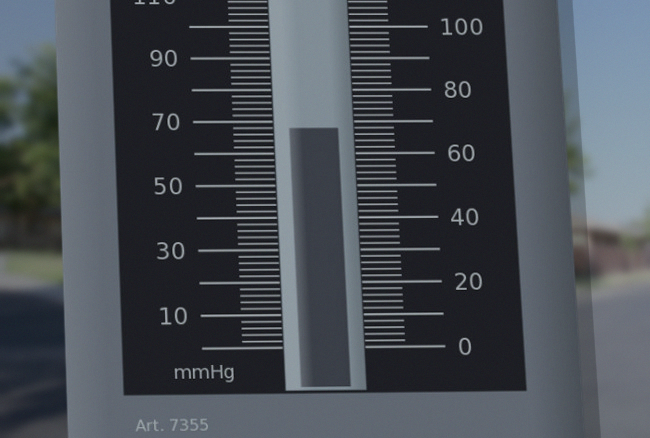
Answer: 68
